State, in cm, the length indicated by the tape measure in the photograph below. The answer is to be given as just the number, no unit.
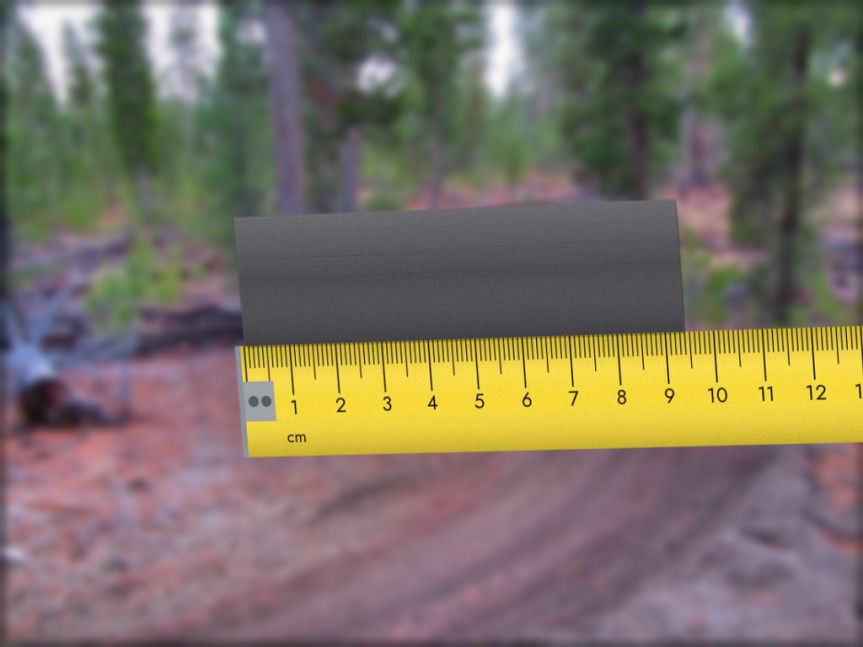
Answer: 9.4
